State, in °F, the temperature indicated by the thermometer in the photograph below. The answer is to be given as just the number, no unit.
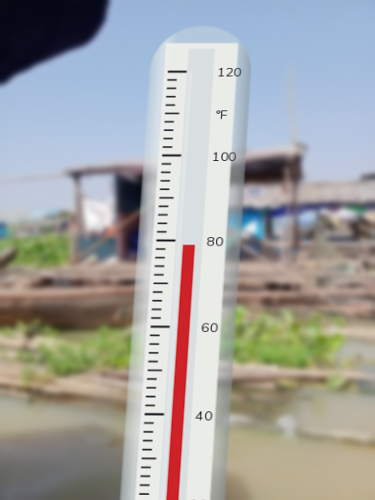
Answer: 79
